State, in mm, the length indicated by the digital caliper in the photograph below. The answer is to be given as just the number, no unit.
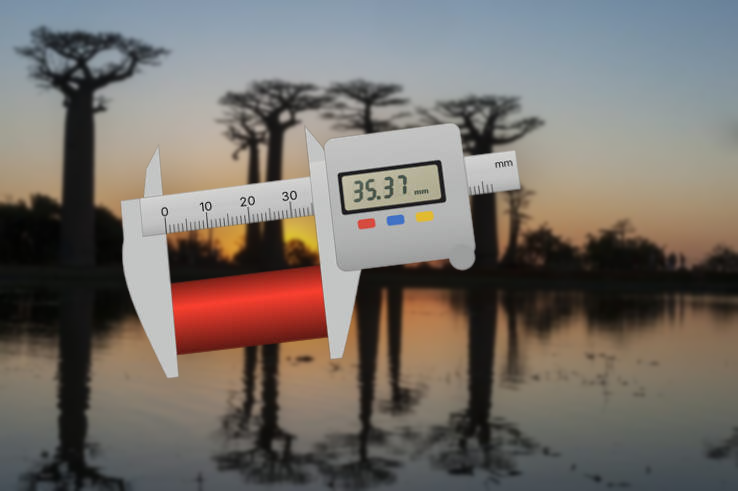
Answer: 35.37
